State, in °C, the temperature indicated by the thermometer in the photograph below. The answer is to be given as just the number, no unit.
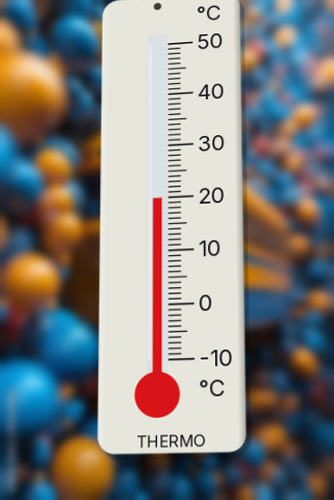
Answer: 20
